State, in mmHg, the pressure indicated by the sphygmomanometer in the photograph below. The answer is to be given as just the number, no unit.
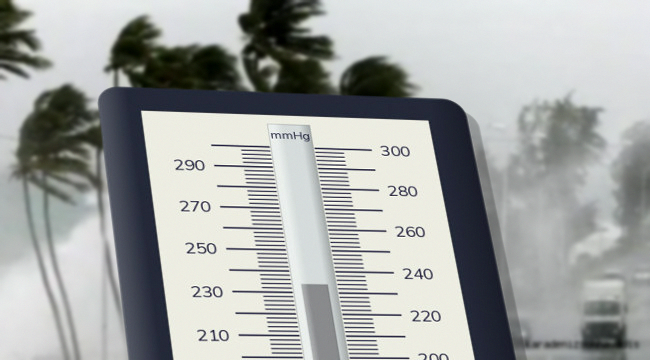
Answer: 234
